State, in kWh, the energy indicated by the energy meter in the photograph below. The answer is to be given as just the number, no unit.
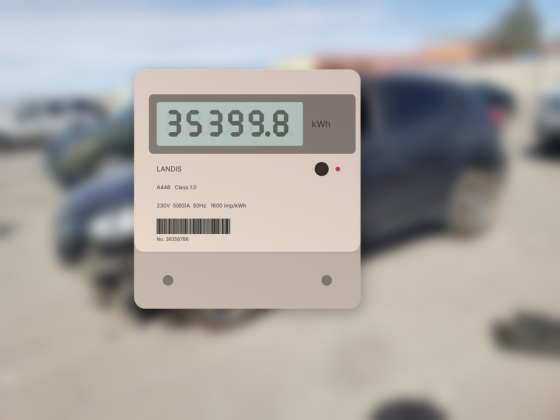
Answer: 35399.8
